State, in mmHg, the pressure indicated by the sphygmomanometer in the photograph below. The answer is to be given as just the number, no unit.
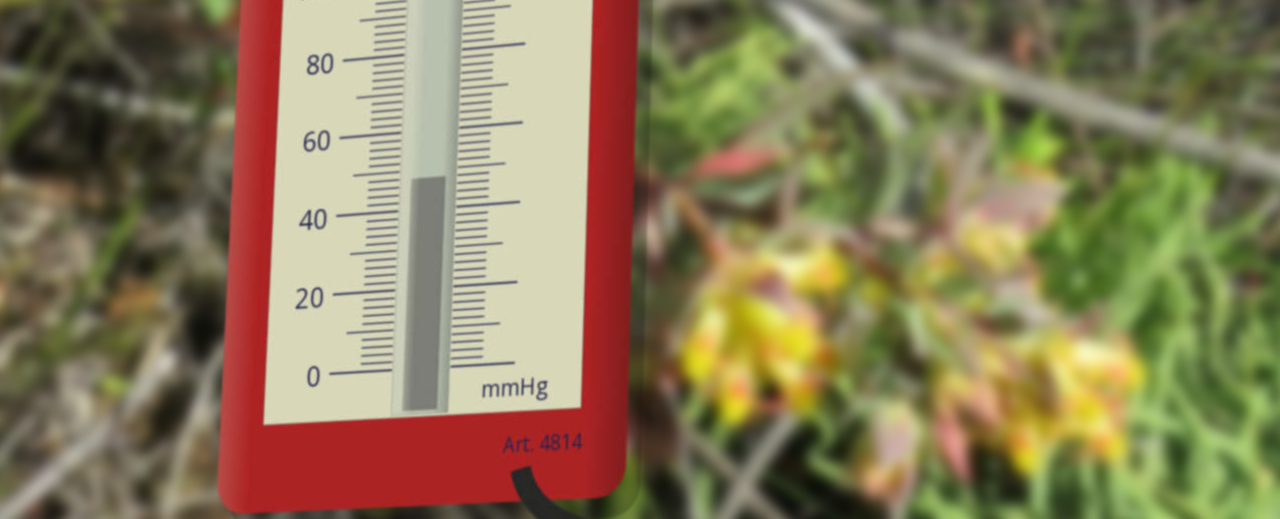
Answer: 48
